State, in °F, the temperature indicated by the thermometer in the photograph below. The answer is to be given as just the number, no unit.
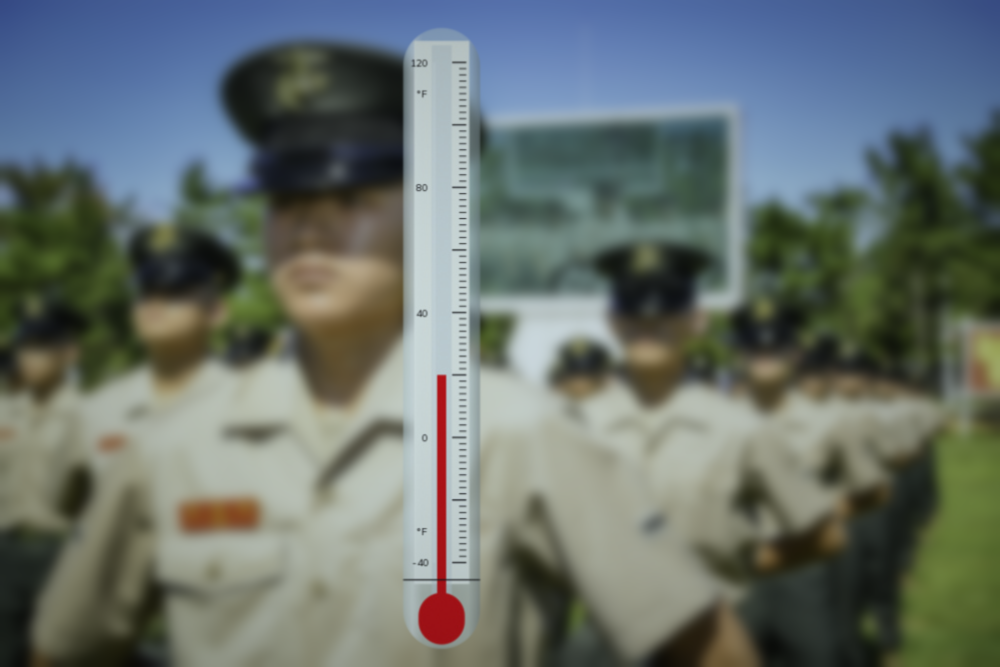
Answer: 20
